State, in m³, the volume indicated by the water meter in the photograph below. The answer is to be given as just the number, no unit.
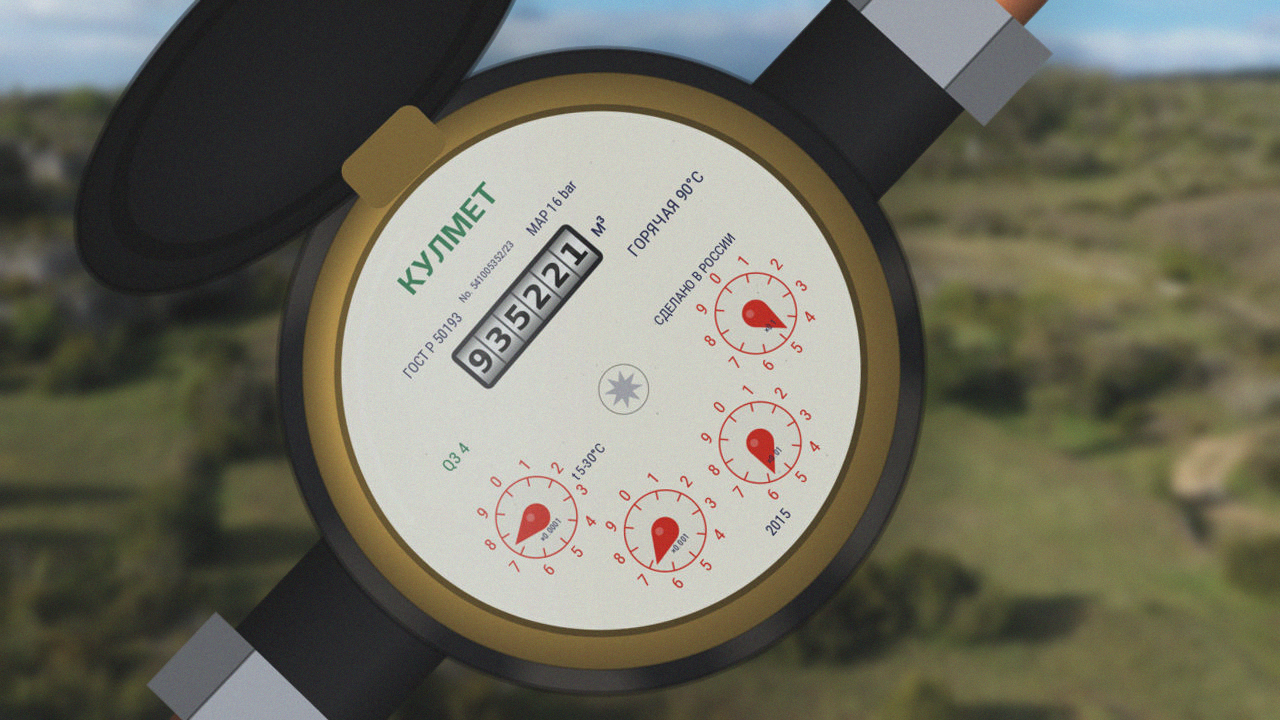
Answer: 935221.4567
